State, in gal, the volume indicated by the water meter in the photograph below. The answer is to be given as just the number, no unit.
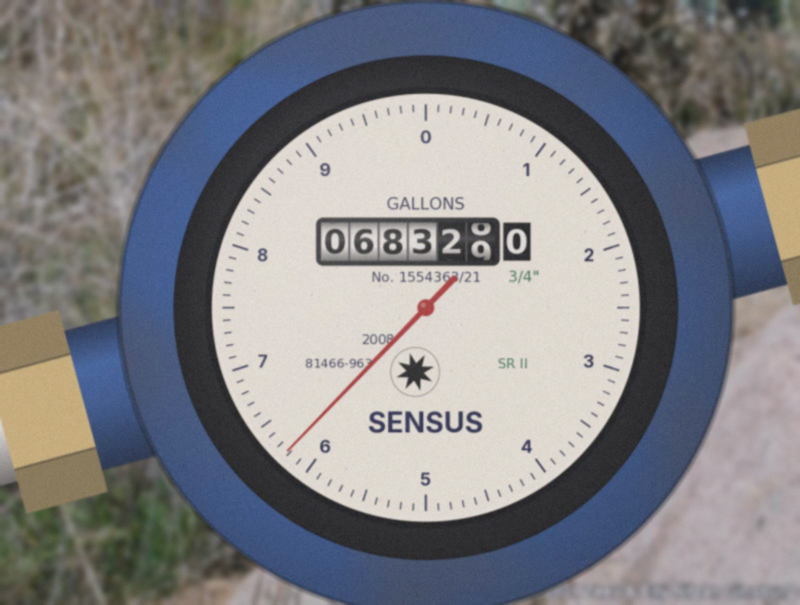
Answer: 683286.2
